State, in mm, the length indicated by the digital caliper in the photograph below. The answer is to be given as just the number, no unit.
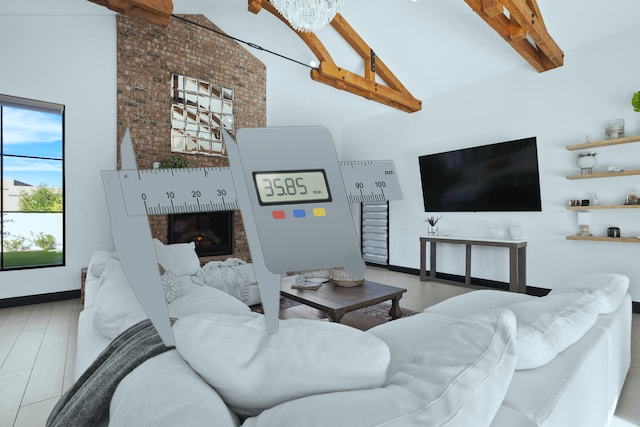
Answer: 35.85
